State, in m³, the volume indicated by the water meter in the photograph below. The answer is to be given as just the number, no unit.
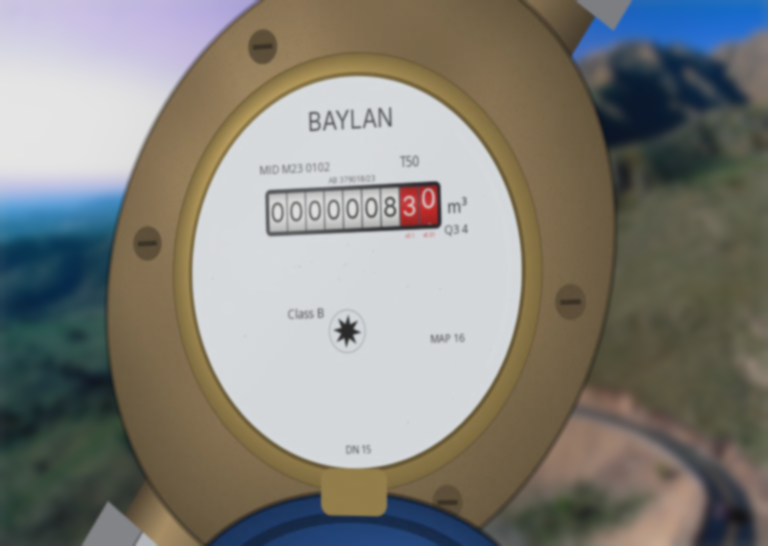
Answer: 8.30
